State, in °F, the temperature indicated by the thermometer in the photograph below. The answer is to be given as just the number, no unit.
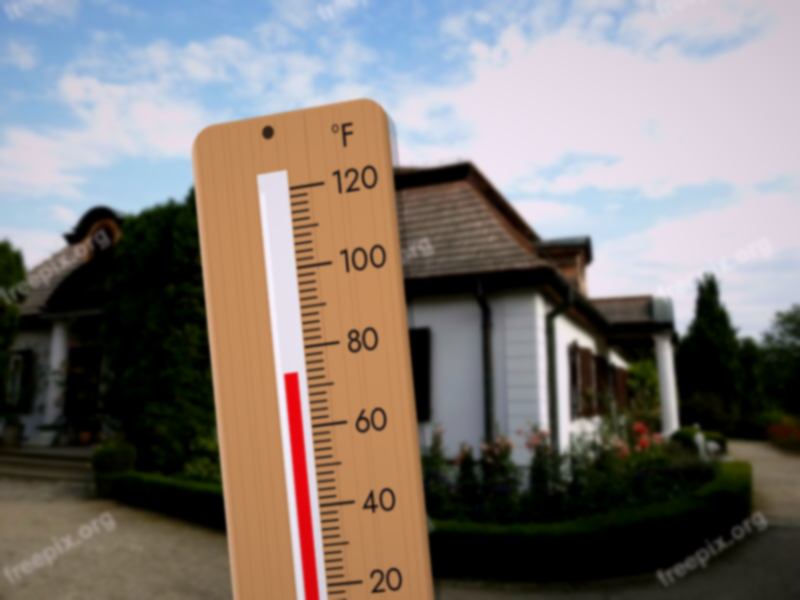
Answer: 74
